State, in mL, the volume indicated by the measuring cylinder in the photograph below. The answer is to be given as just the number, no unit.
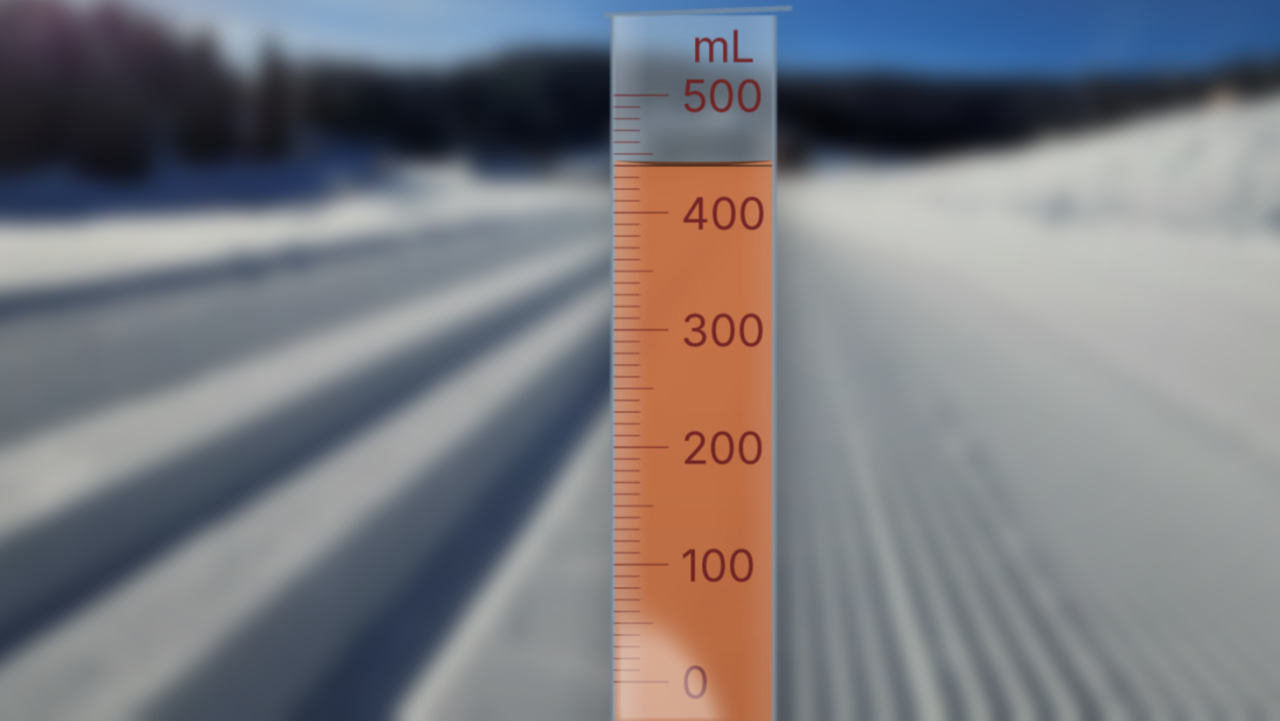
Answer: 440
